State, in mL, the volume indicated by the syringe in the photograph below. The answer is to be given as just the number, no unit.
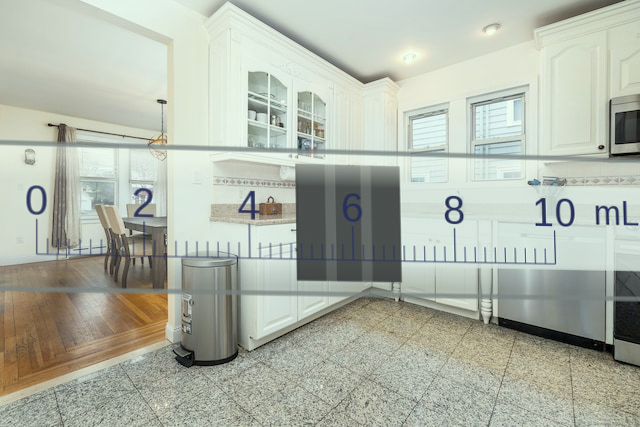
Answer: 4.9
